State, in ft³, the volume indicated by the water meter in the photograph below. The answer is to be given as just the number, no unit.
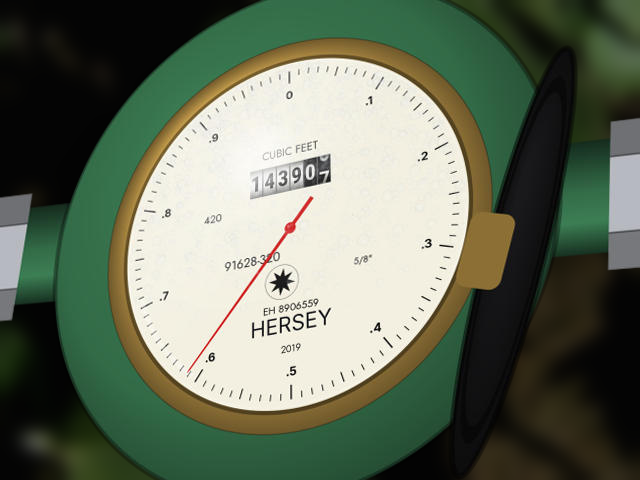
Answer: 143906.61
